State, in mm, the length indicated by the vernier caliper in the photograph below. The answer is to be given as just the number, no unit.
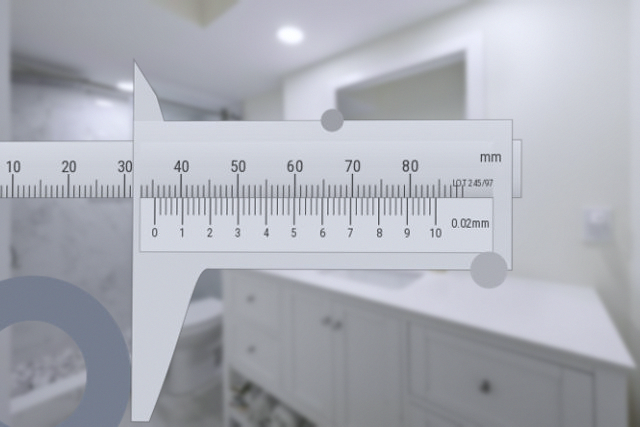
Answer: 35.4
